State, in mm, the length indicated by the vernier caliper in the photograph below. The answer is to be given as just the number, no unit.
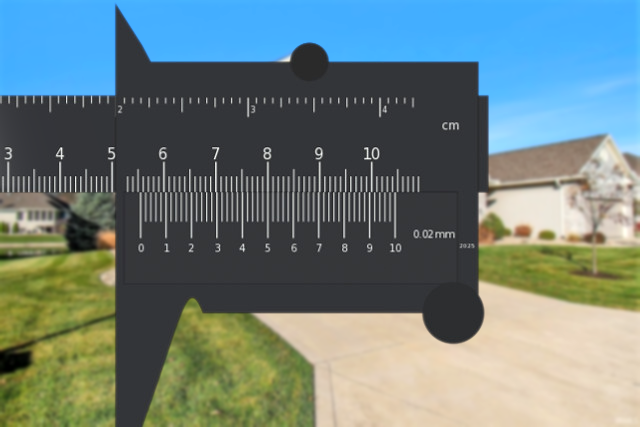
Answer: 55.5
